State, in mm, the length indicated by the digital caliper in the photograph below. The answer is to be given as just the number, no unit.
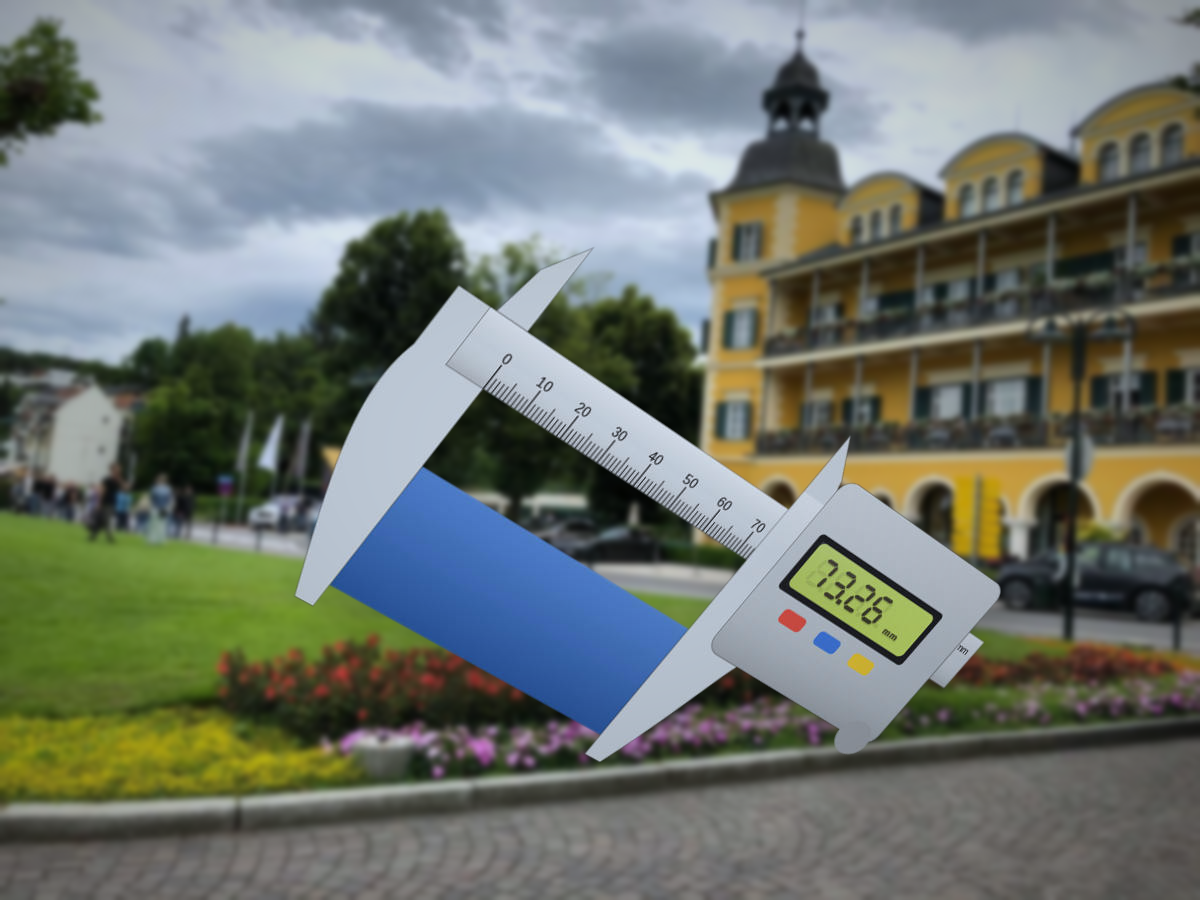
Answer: 73.26
